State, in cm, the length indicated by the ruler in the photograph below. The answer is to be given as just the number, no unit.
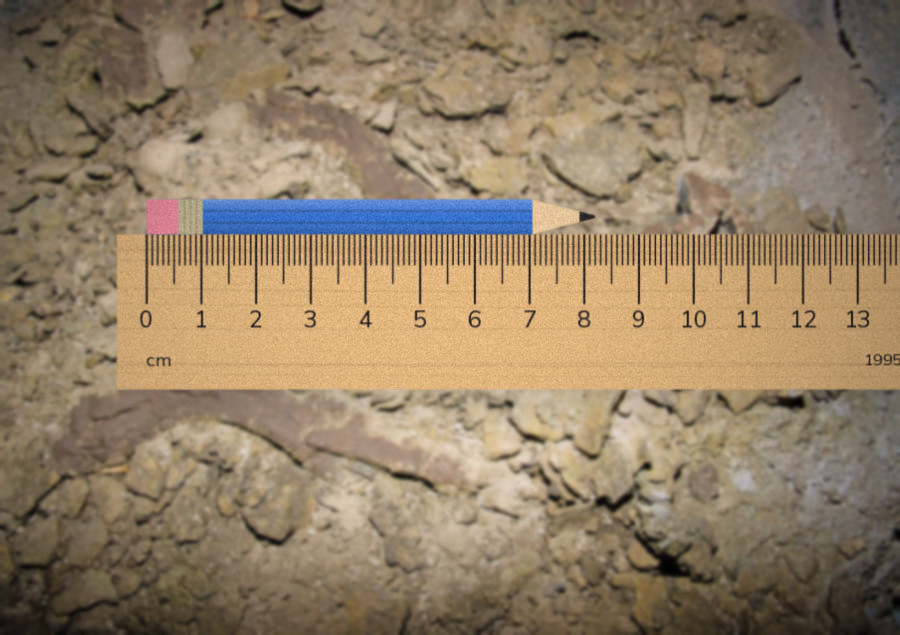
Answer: 8.2
